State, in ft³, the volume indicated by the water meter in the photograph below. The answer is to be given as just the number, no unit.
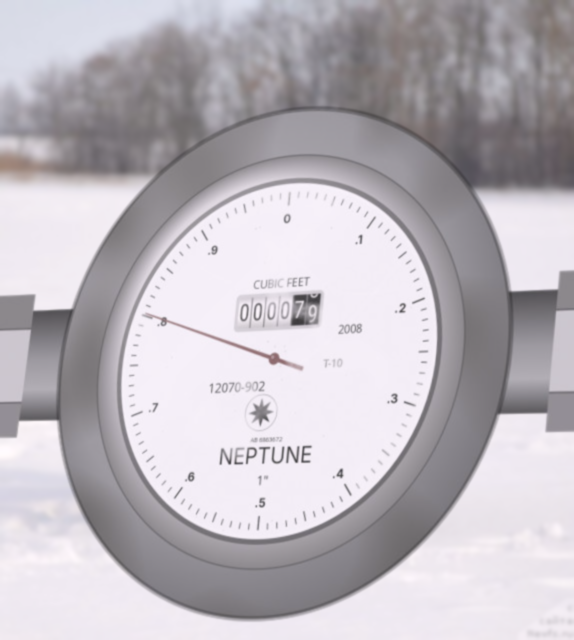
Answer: 78.80
